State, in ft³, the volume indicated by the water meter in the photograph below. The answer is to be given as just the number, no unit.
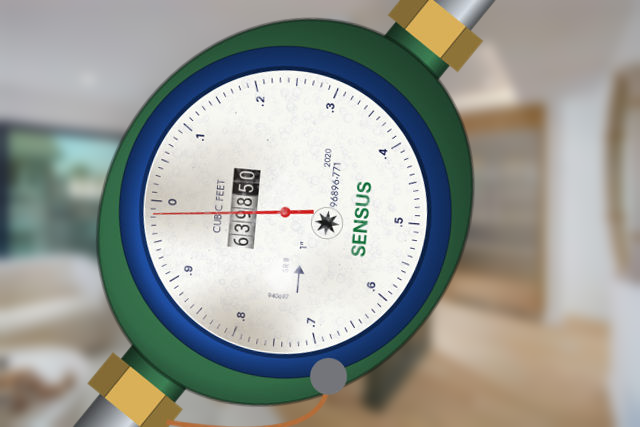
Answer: 639849.98
